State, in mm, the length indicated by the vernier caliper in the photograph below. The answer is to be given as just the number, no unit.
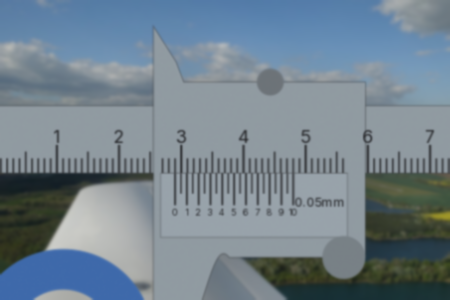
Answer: 29.0
